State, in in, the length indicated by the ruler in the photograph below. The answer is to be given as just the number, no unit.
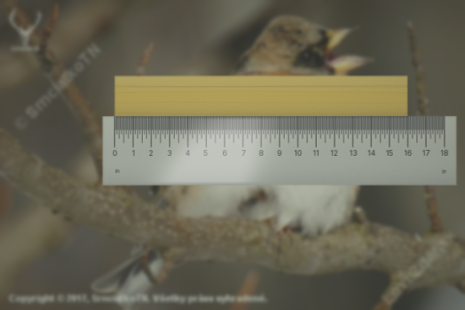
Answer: 16
